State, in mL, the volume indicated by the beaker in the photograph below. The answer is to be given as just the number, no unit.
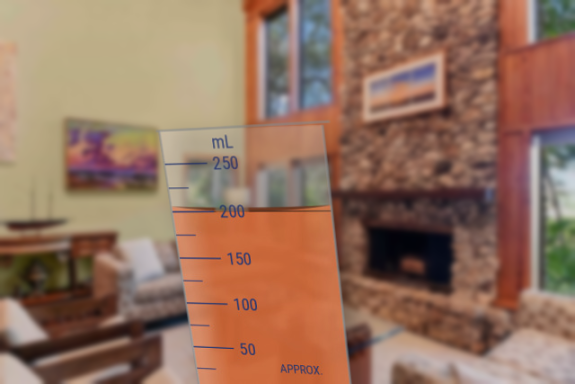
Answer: 200
